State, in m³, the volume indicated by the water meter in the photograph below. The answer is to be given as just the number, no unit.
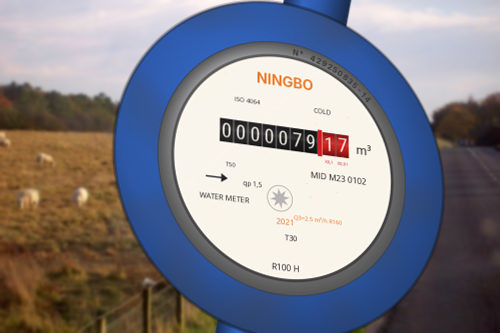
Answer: 79.17
